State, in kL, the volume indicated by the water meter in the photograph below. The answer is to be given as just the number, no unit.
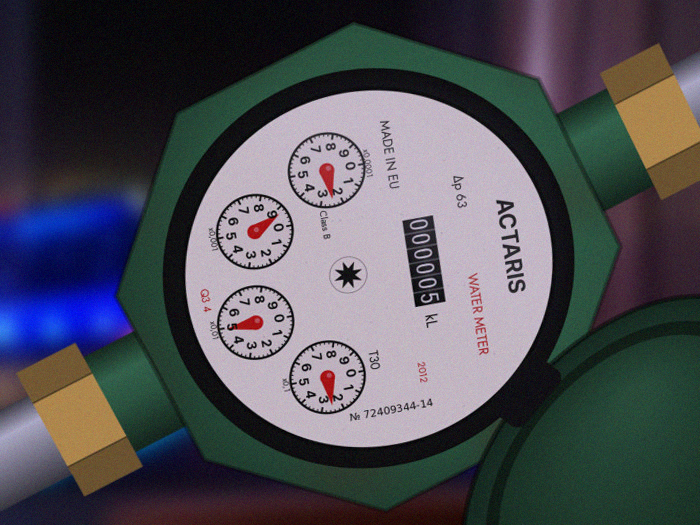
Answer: 5.2492
